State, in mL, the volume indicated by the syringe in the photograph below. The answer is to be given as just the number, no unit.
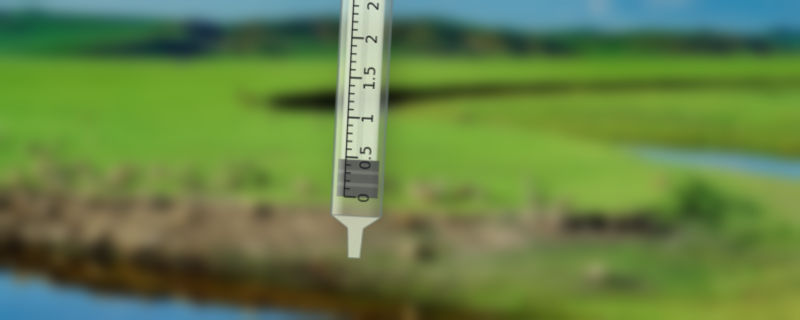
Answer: 0
